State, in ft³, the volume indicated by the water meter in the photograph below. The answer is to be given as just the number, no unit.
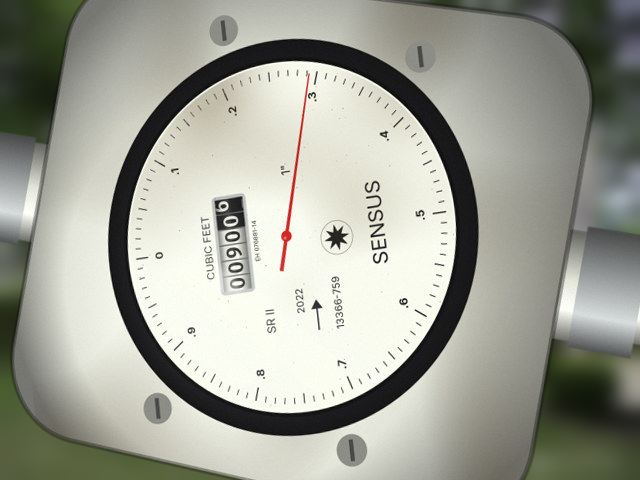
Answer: 9006.29
